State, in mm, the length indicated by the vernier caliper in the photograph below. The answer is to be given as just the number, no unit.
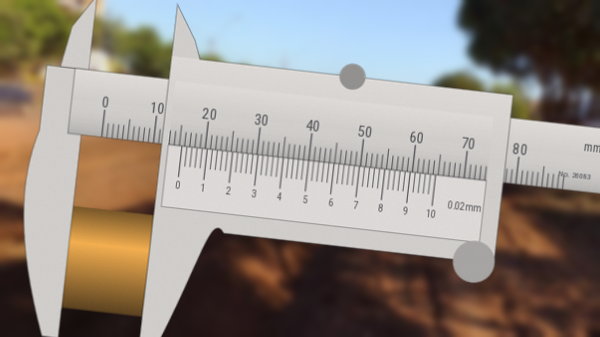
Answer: 15.5
